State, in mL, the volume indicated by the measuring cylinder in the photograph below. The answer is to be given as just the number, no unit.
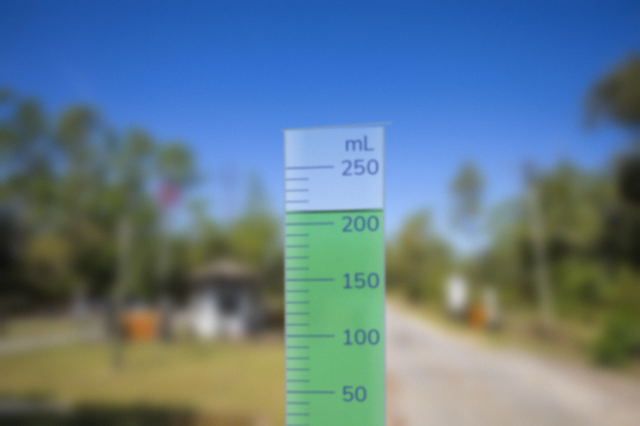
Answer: 210
